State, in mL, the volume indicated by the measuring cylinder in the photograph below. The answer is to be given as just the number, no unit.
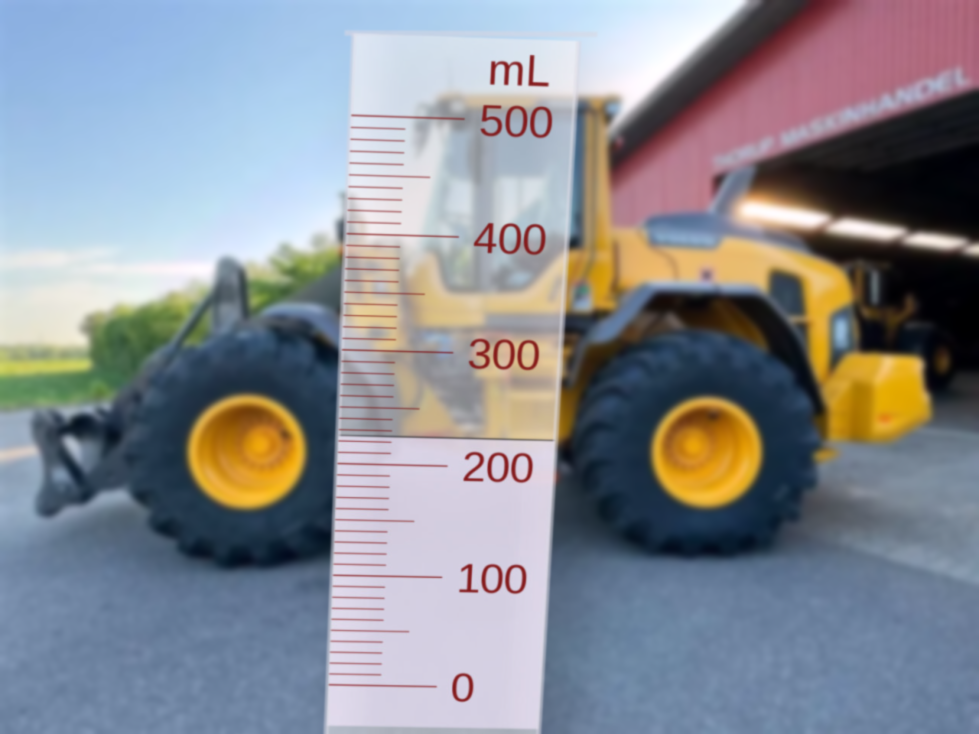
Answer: 225
